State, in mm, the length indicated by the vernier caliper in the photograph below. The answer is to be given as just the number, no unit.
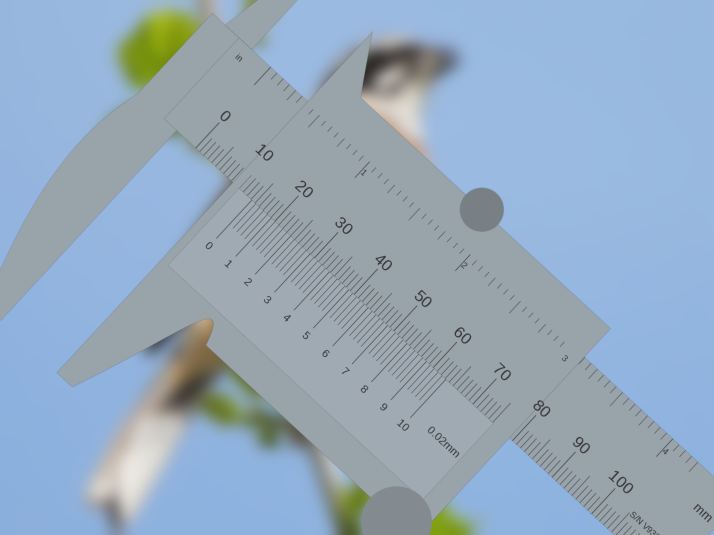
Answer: 14.2
